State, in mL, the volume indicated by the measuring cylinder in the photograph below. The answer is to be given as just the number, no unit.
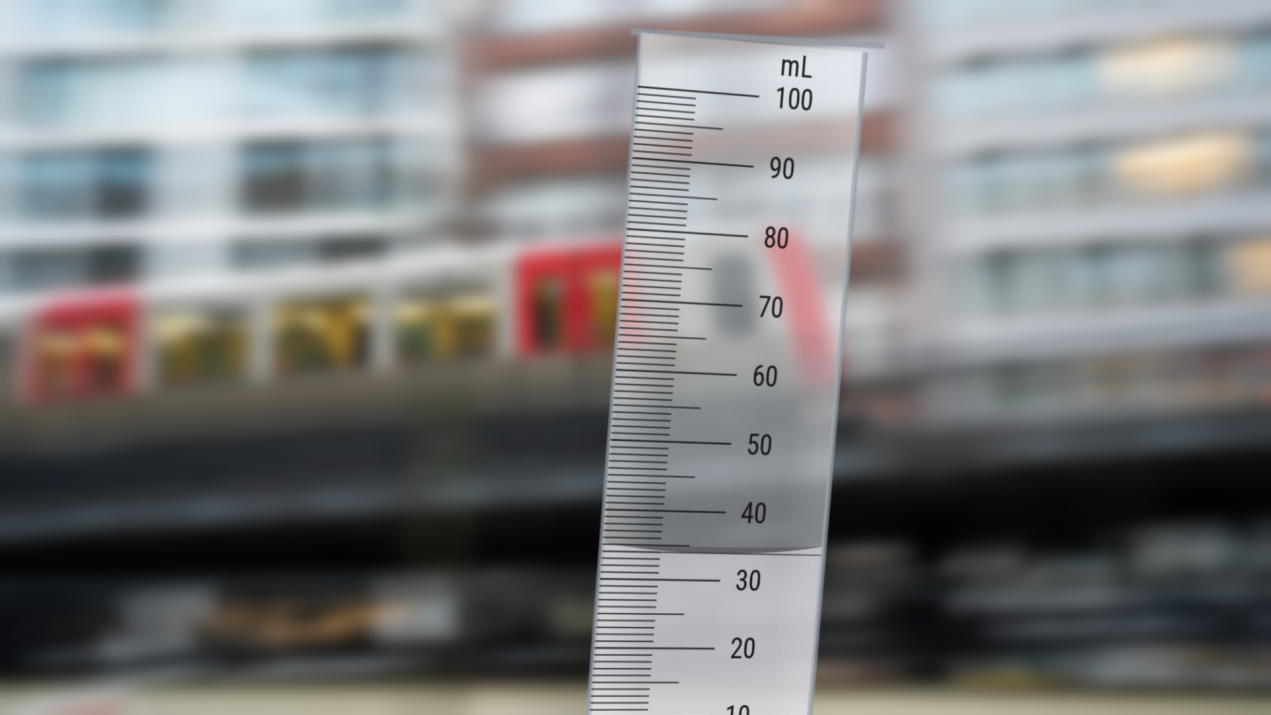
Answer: 34
